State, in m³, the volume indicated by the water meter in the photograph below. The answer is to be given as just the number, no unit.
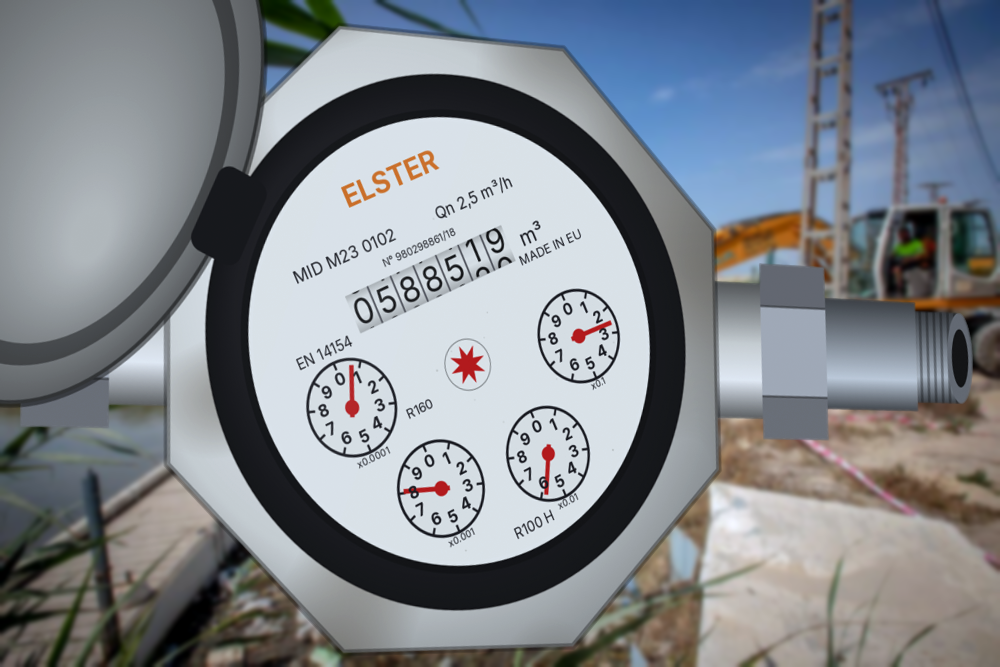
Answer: 588519.2580
